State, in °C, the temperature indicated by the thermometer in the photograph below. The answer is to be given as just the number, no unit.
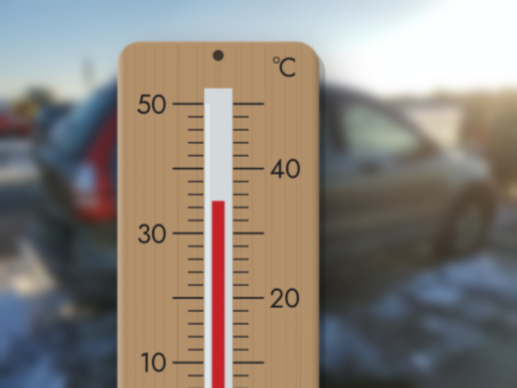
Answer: 35
